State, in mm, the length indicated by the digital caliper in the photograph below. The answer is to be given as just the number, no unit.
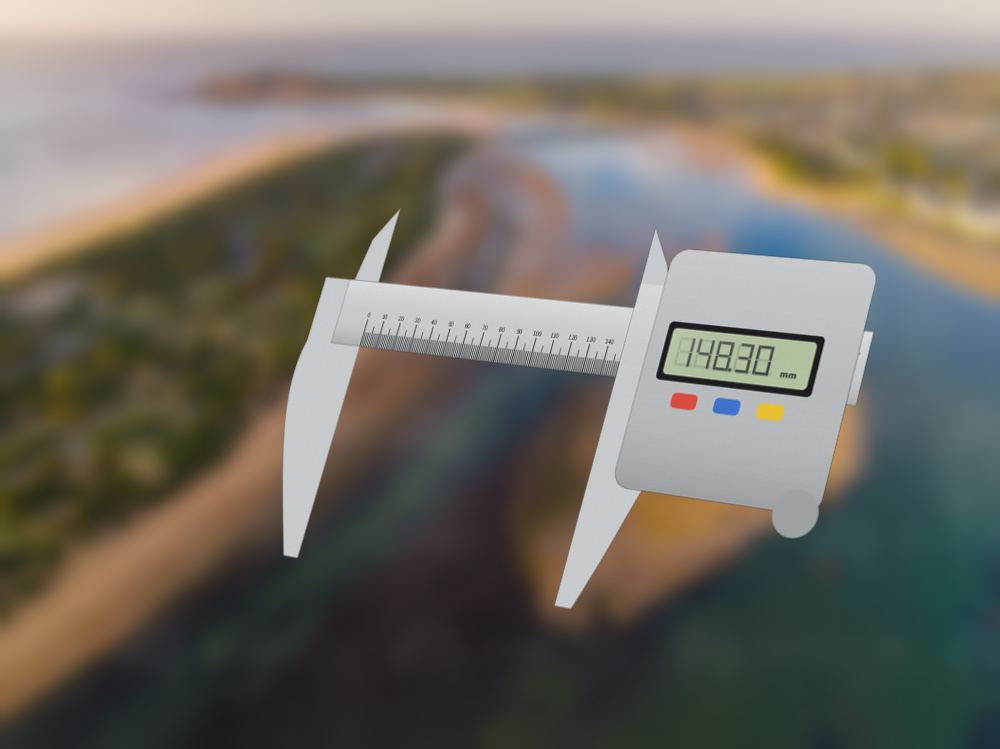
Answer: 148.30
